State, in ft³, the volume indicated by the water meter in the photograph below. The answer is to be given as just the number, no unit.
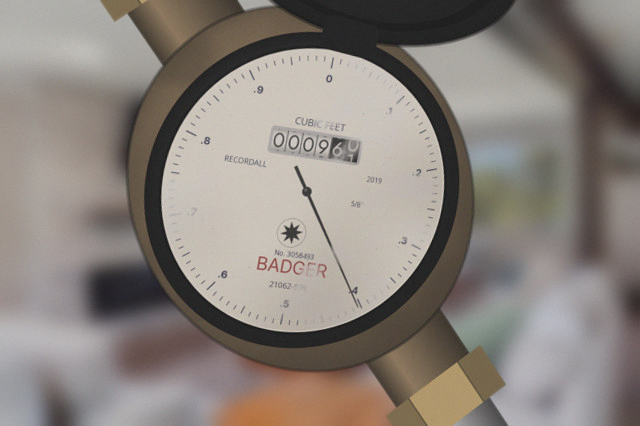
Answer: 960.40
